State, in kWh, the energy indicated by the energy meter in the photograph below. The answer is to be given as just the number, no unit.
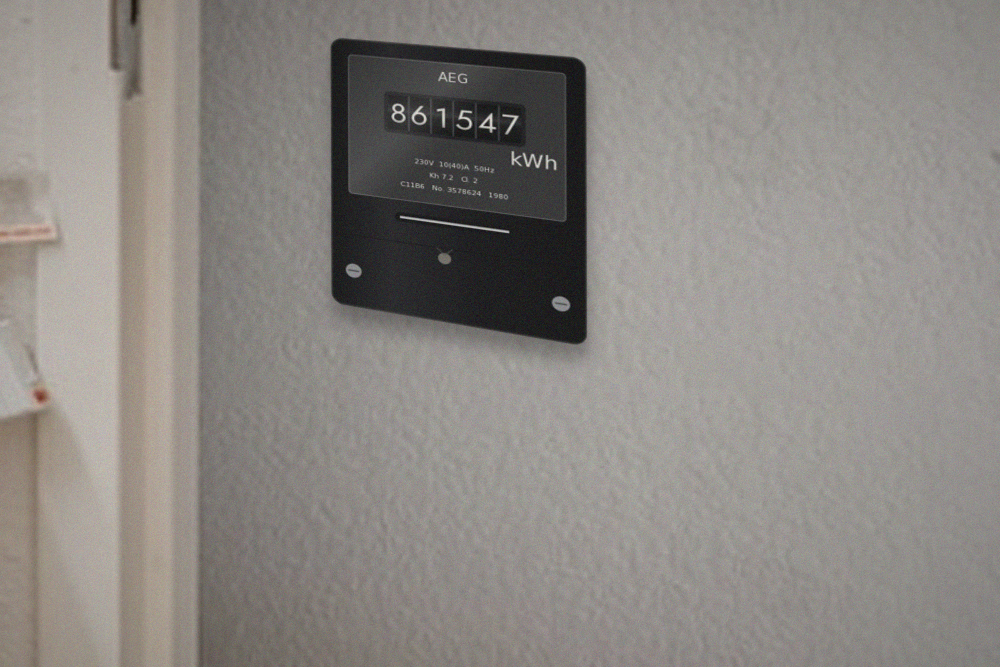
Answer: 861547
